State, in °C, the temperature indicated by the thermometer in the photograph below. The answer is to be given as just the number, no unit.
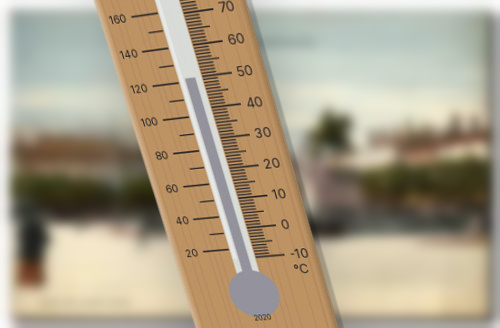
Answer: 50
